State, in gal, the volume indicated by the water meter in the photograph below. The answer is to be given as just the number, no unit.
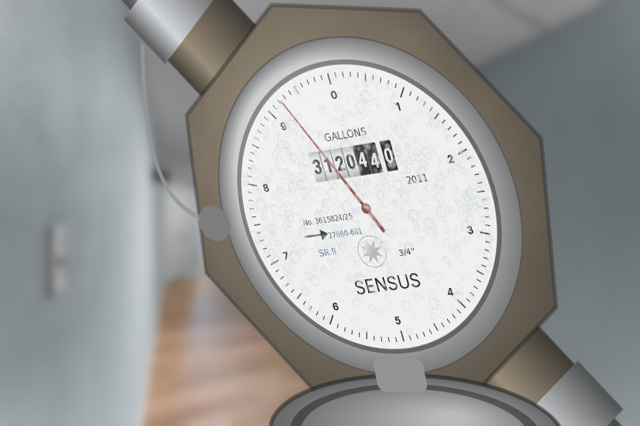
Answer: 3120439.2
